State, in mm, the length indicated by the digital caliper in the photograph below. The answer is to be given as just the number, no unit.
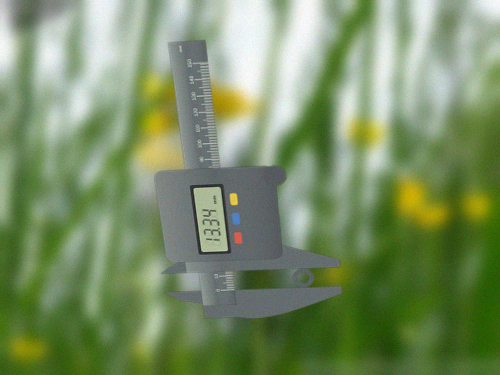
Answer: 13.34
